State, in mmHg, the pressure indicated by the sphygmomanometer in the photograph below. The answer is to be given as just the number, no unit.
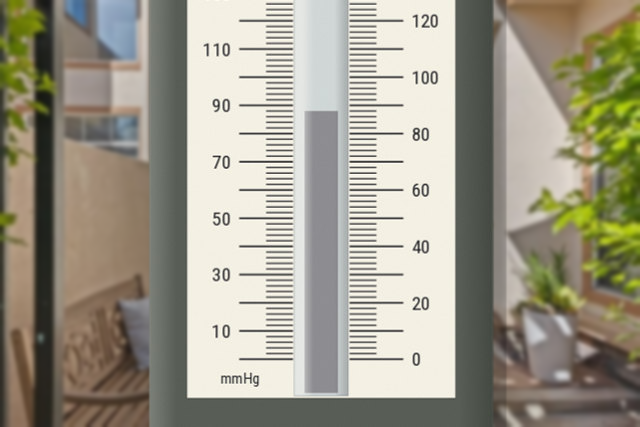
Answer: 88
